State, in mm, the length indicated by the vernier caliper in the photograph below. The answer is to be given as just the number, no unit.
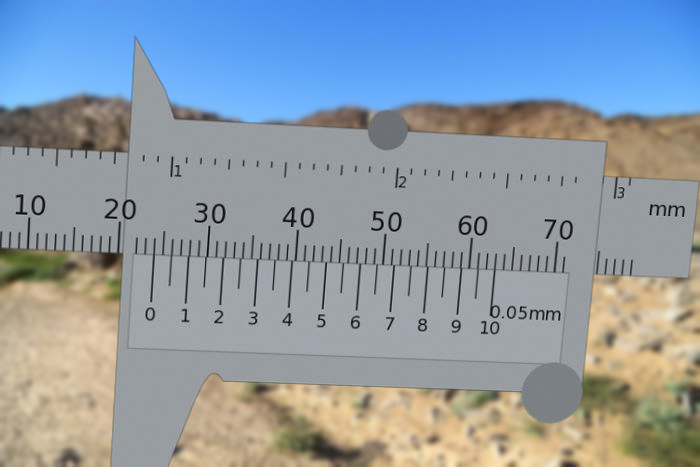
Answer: 24.0
